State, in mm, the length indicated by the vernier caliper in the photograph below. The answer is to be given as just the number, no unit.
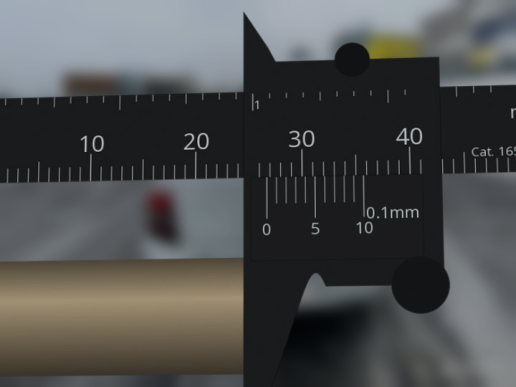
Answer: 26.7
